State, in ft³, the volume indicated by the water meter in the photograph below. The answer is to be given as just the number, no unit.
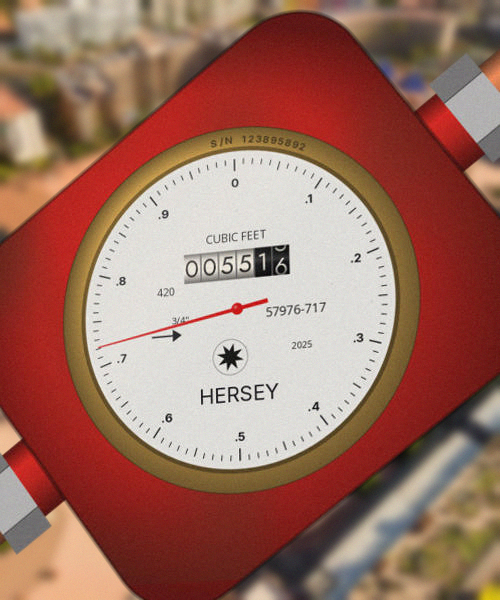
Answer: 5515.72
